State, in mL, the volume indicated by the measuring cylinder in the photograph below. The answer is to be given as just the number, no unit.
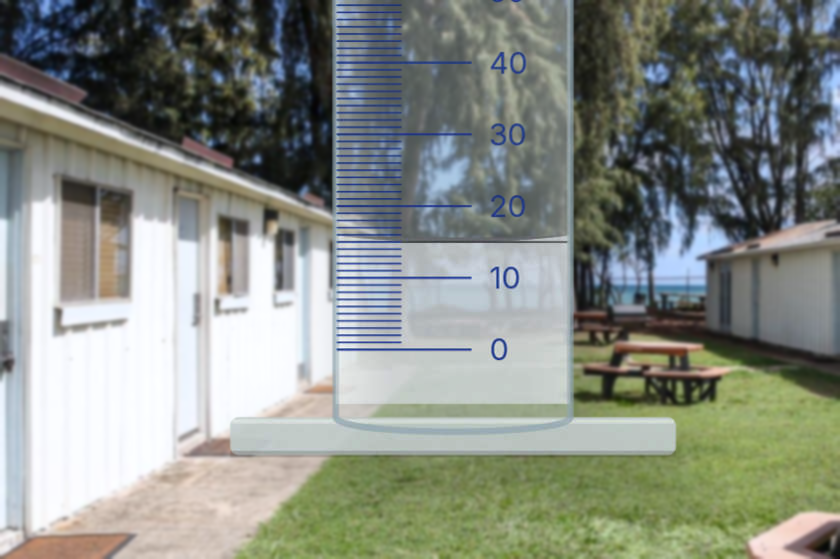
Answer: 15
